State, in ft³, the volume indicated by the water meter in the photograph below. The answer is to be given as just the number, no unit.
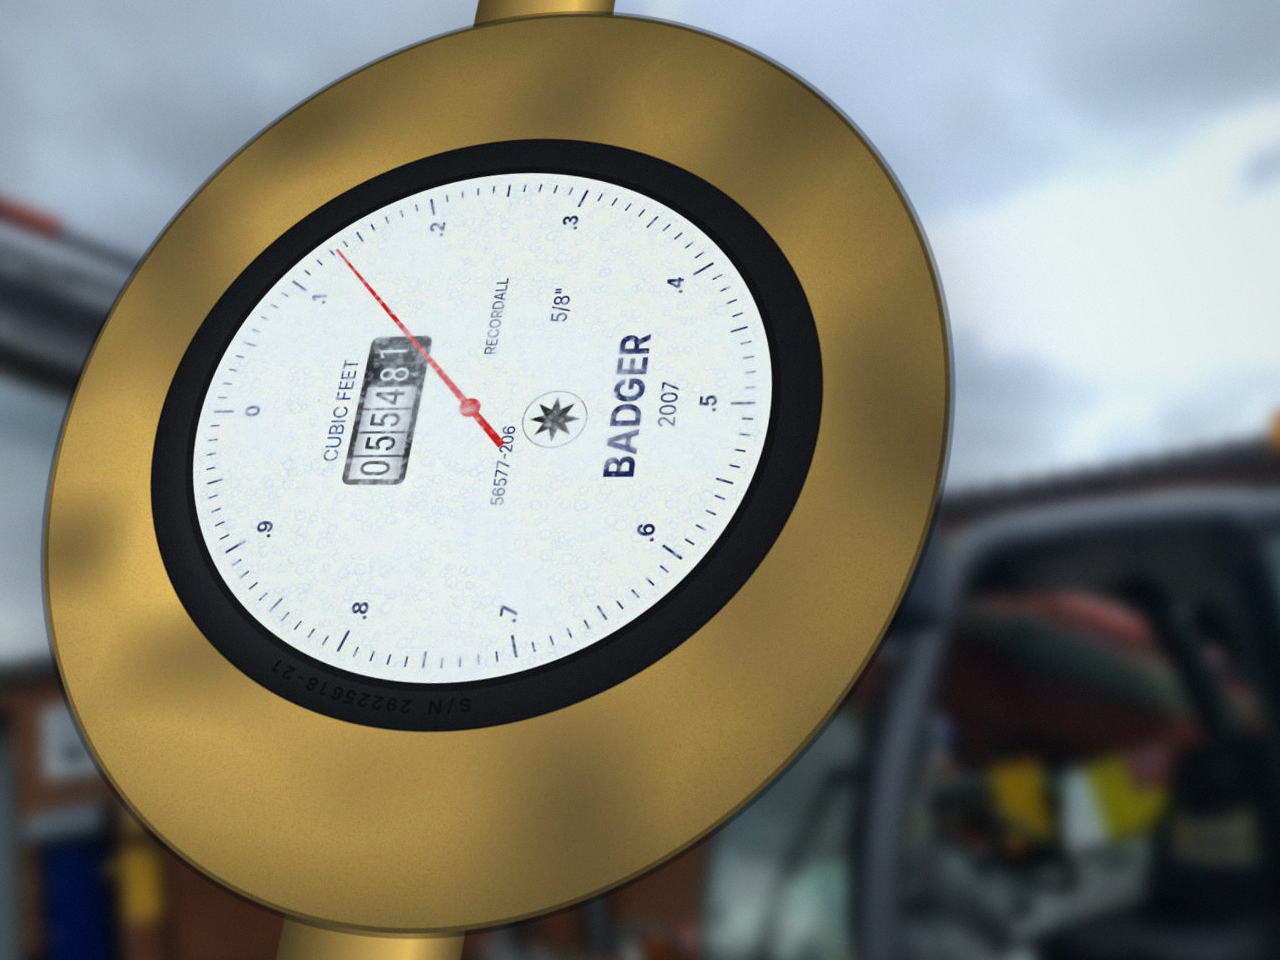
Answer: 55481.13
